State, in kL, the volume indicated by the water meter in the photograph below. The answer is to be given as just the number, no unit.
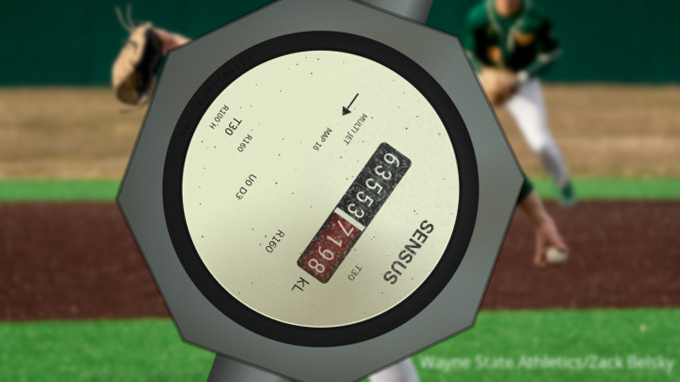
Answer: 63553.7198
